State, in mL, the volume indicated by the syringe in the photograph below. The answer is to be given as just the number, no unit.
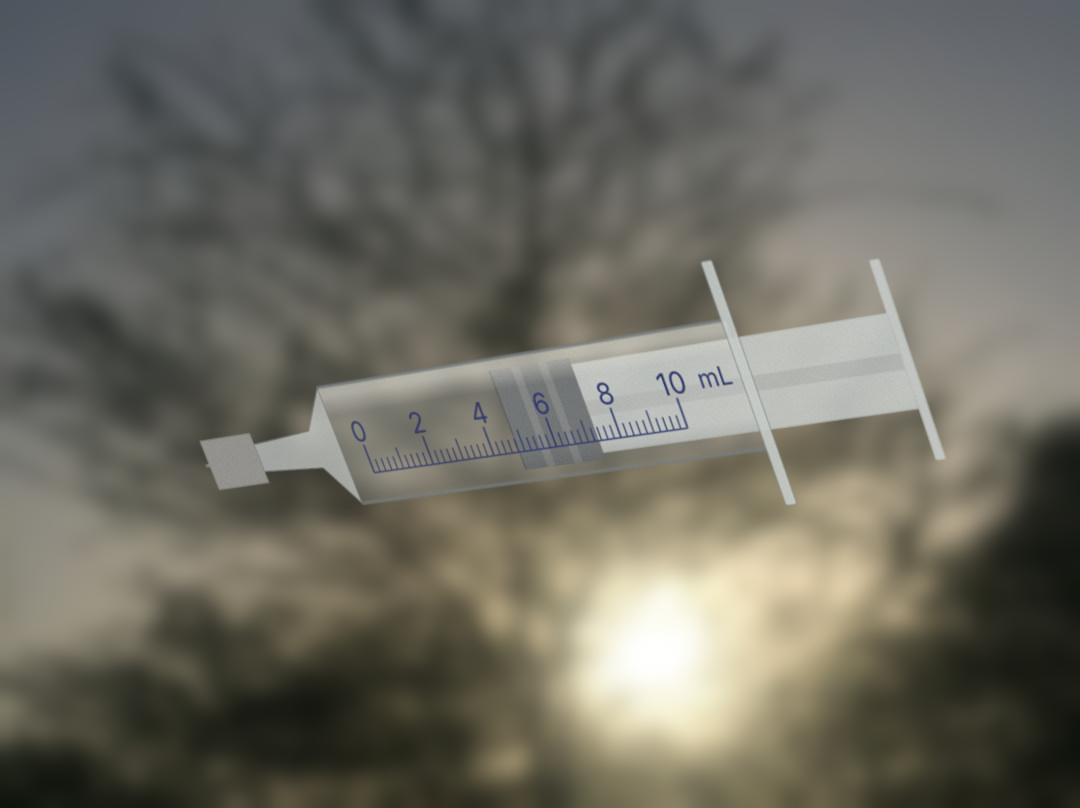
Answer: 4.8
